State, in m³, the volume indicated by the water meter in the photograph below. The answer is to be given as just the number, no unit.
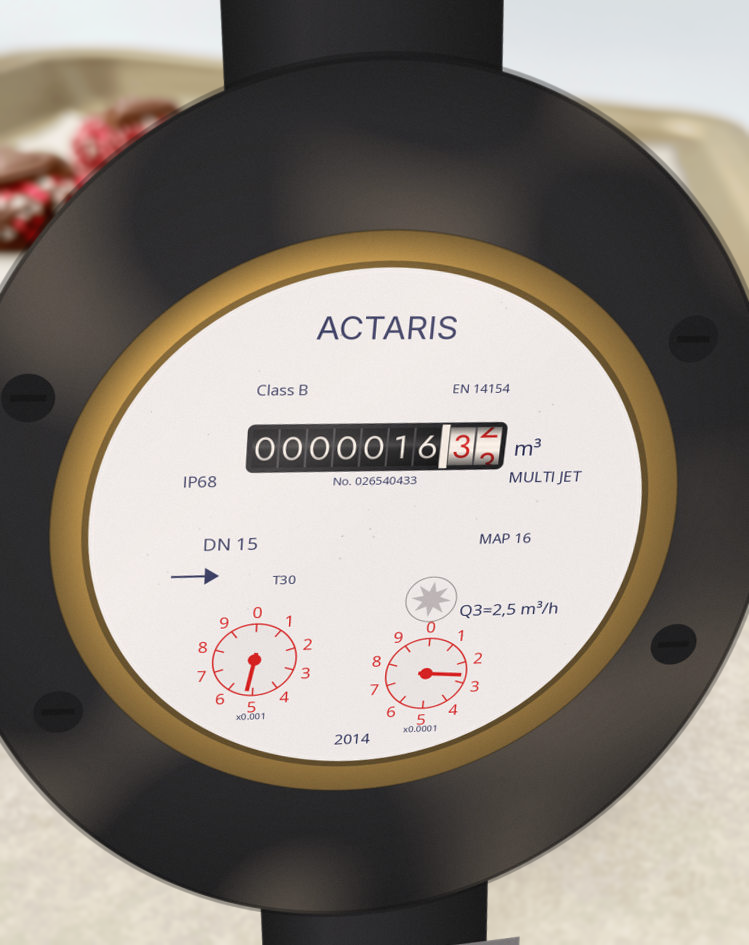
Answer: 16.3252
